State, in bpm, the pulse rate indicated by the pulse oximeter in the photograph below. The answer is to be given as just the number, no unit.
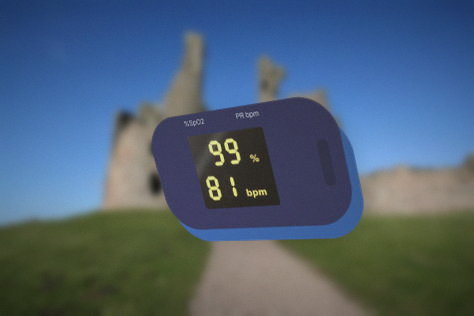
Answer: 81
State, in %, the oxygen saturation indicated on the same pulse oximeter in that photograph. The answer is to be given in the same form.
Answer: 99
